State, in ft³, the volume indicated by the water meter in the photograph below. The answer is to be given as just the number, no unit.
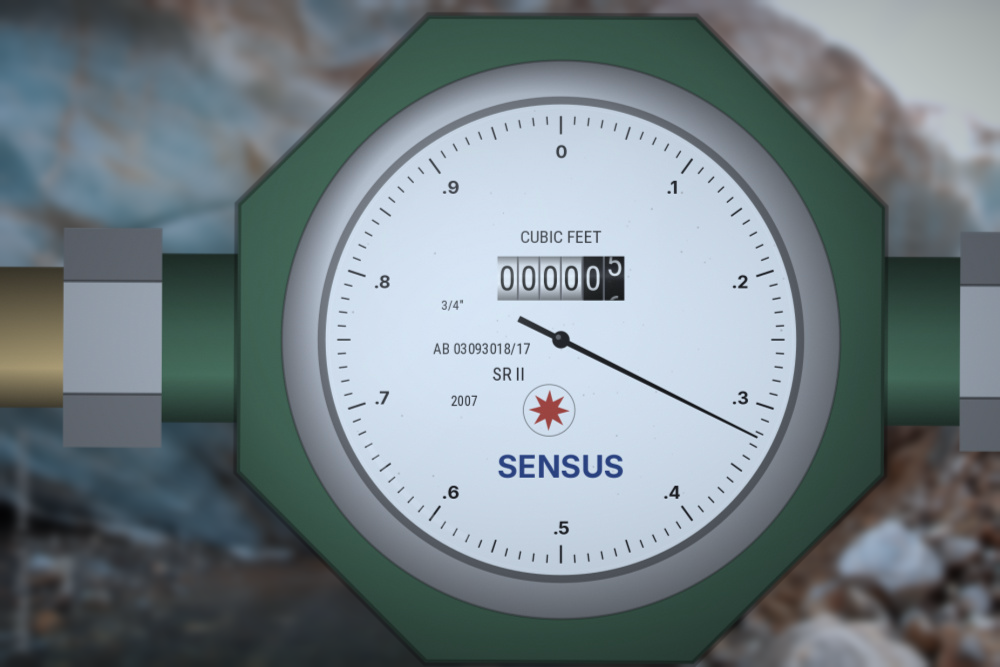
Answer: 5.32
